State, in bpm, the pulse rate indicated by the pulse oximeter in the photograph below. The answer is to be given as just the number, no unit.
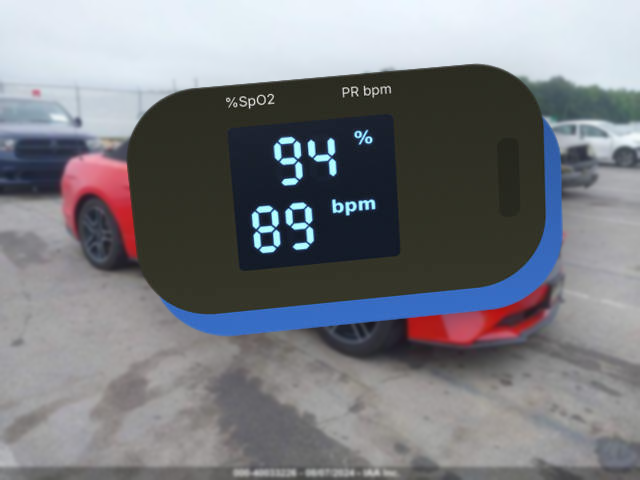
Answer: 89
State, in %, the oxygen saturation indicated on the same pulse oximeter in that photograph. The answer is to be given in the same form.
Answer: 94
